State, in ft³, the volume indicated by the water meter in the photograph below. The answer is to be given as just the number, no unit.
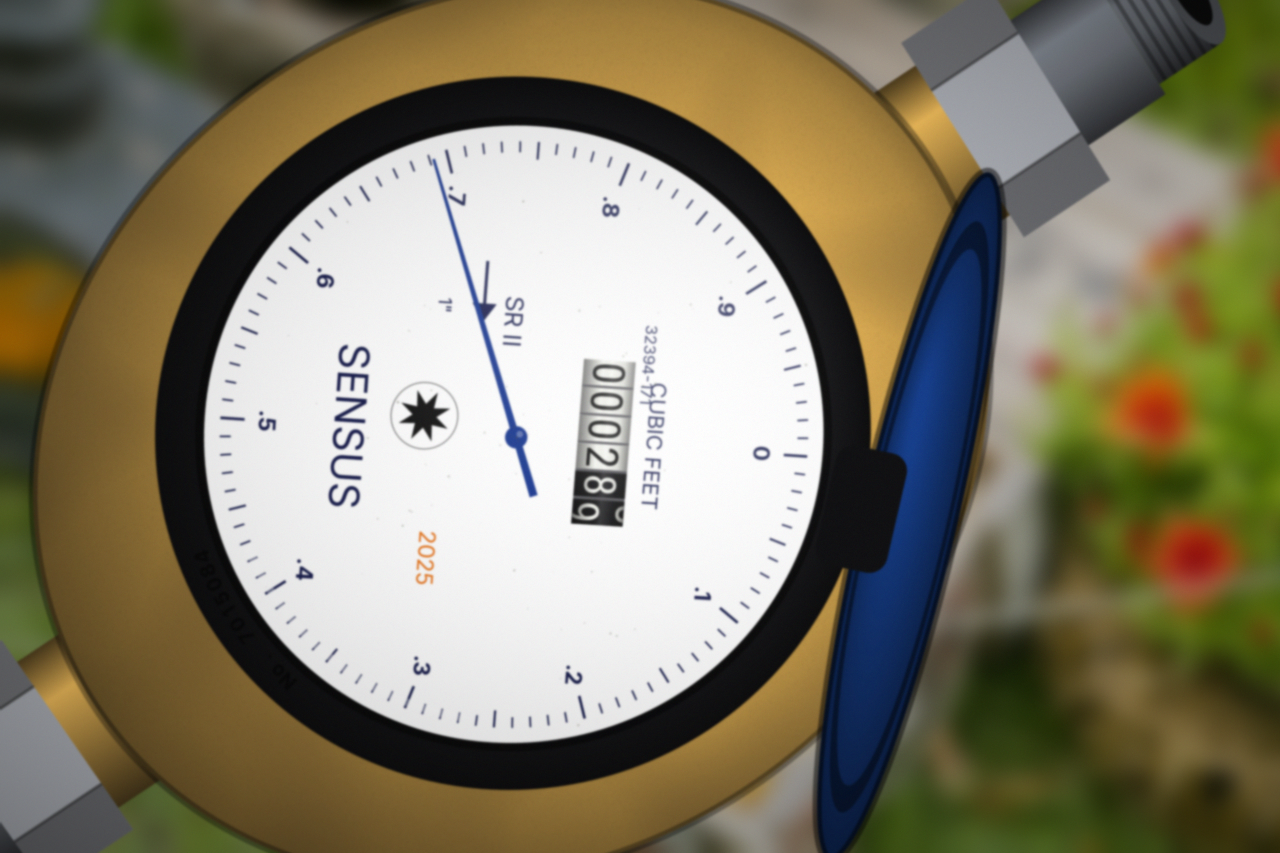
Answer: 288.69
